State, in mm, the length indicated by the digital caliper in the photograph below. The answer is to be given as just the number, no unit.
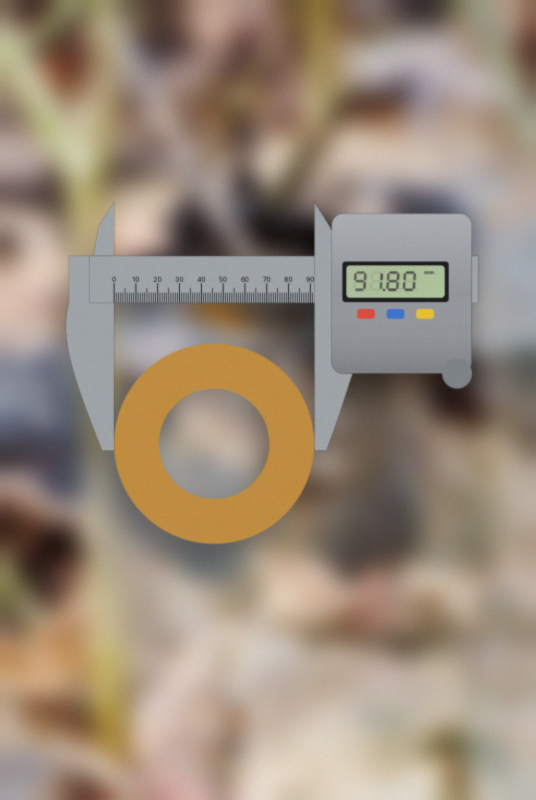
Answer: 91.80
